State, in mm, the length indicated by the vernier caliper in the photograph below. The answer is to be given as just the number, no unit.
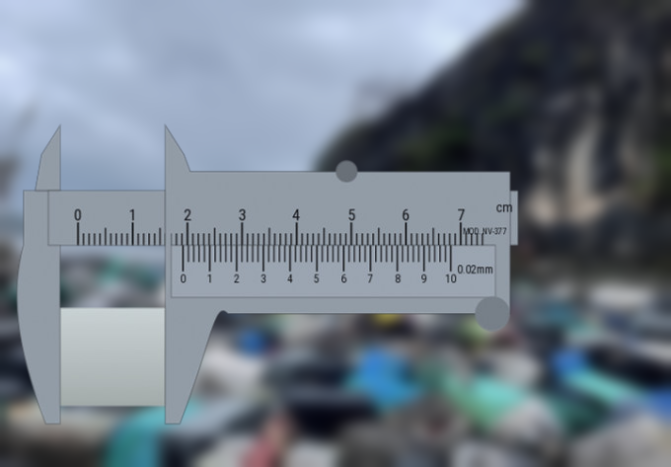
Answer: 19.2
